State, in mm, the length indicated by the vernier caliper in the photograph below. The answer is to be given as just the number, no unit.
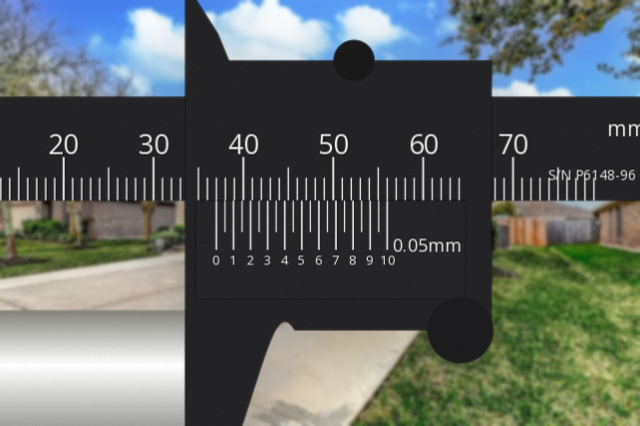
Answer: 37.0
